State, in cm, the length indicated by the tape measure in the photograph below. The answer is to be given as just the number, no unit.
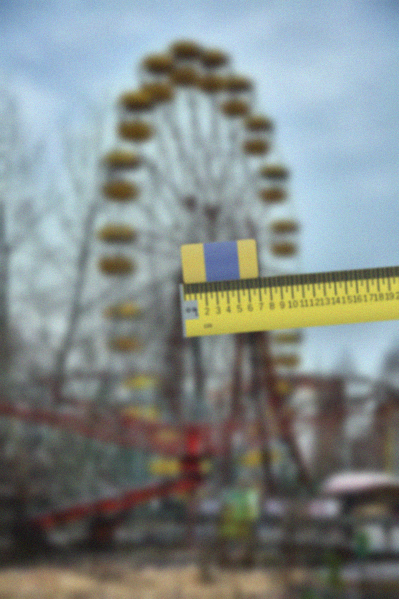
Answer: 7
